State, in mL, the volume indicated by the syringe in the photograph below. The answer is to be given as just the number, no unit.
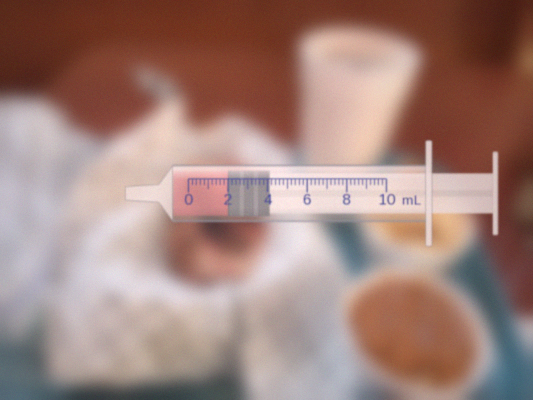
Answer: 2
